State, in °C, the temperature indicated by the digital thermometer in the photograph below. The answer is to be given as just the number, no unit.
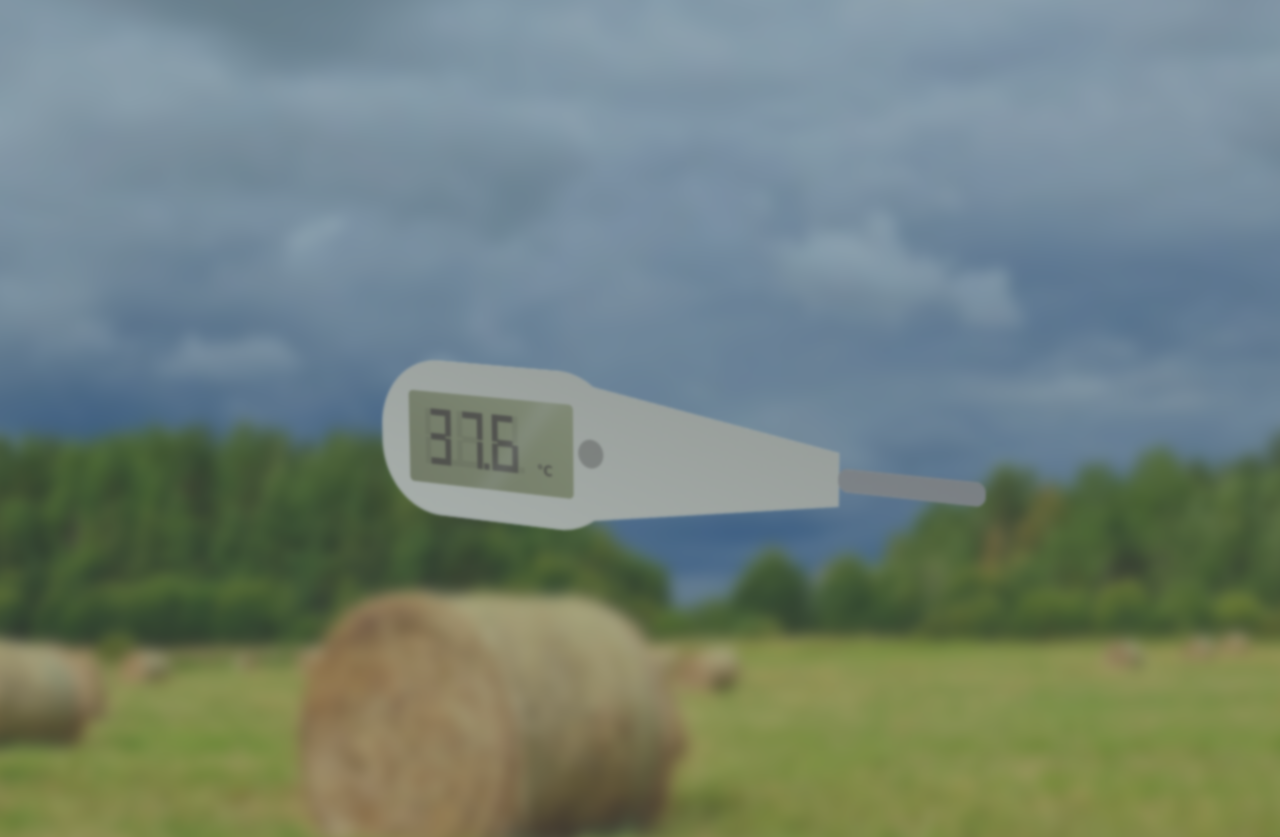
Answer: 37.6
